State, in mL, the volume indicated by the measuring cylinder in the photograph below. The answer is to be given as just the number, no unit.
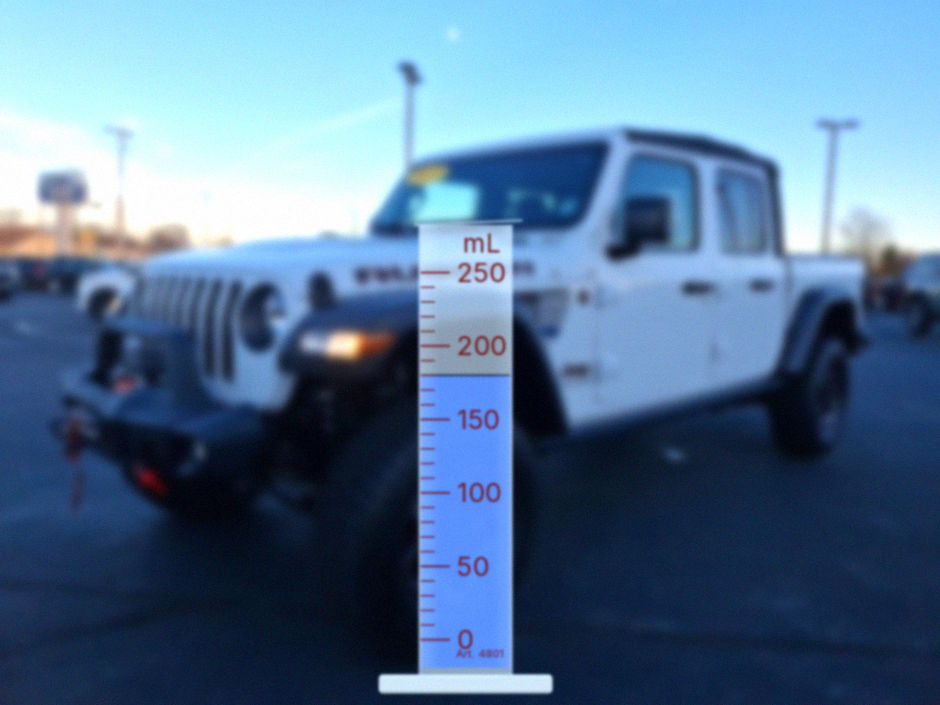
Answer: 180
